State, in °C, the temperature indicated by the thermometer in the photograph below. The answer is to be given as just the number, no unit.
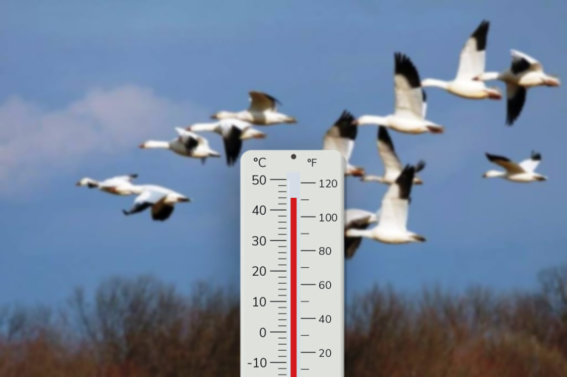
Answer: 44
